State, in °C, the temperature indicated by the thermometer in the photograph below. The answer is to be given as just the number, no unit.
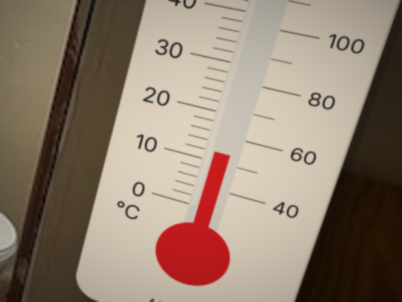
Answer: 12
